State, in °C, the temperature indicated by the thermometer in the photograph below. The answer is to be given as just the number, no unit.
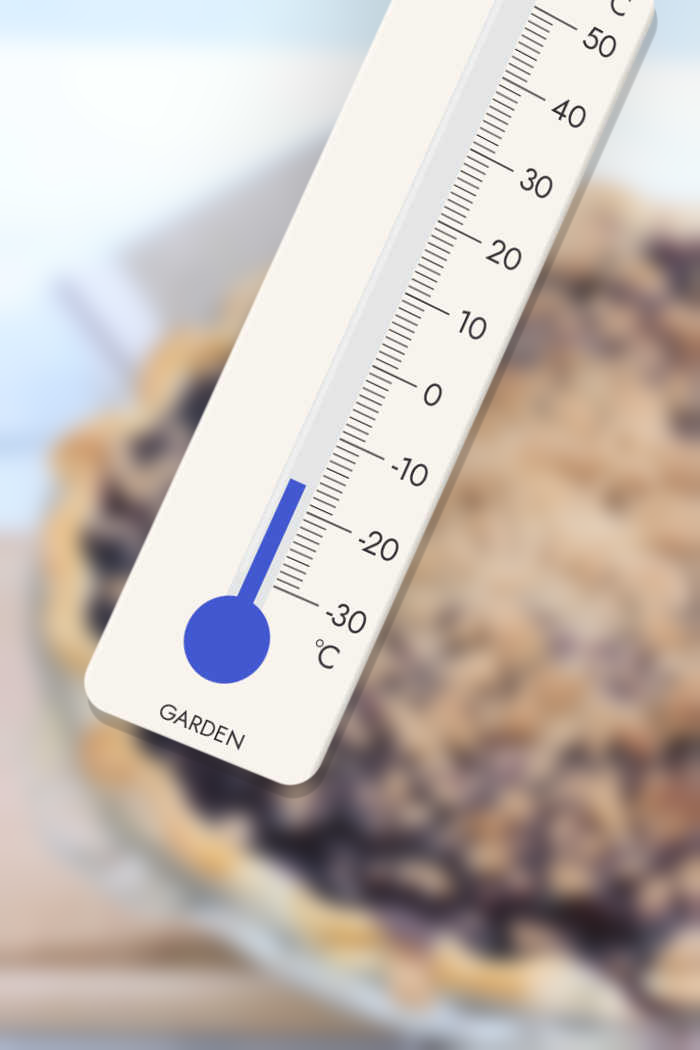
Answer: -17
